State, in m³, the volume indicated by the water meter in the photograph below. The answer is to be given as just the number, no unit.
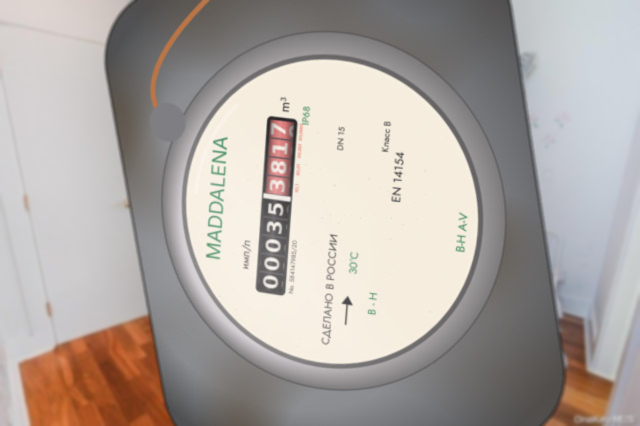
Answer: 35.3817
